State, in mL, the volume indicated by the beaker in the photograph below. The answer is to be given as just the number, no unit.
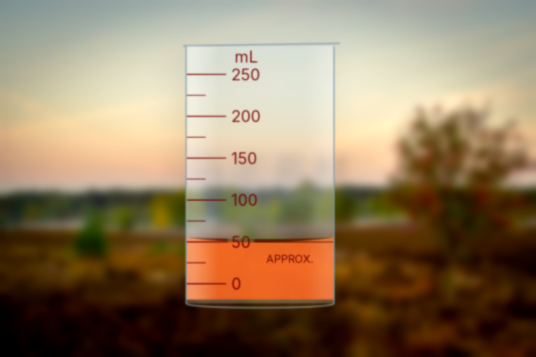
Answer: 50
